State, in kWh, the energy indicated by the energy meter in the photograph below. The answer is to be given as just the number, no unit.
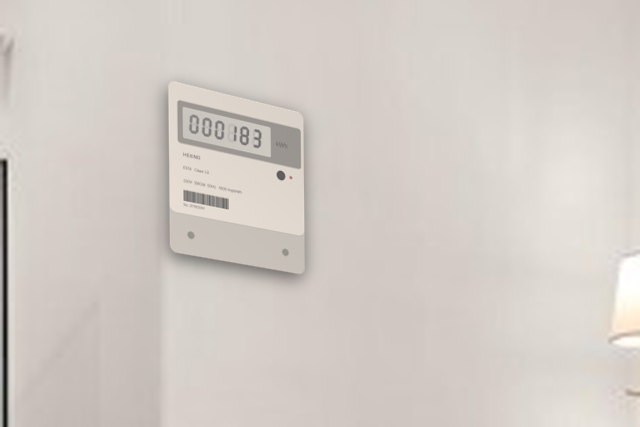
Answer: 183
